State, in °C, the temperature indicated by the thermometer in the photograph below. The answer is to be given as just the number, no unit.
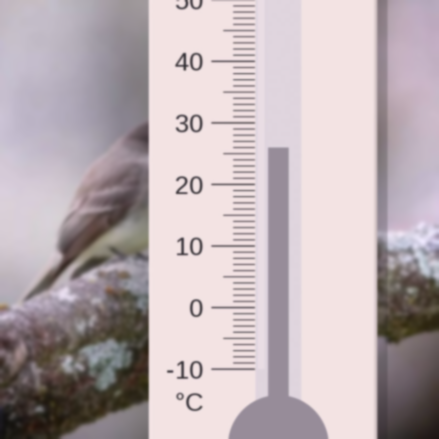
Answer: 26
